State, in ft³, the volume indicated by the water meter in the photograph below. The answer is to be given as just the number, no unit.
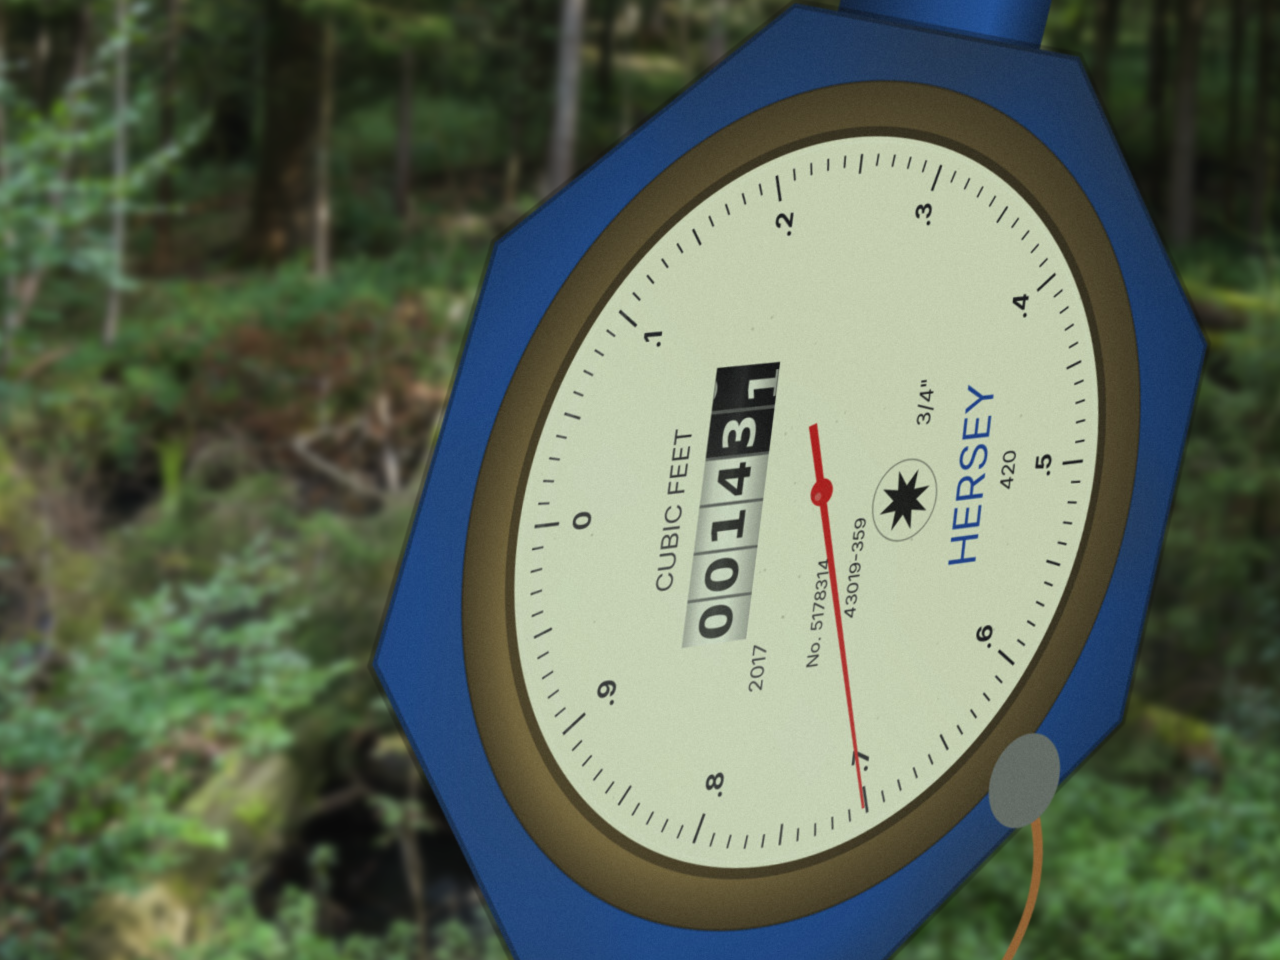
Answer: 1430.70
